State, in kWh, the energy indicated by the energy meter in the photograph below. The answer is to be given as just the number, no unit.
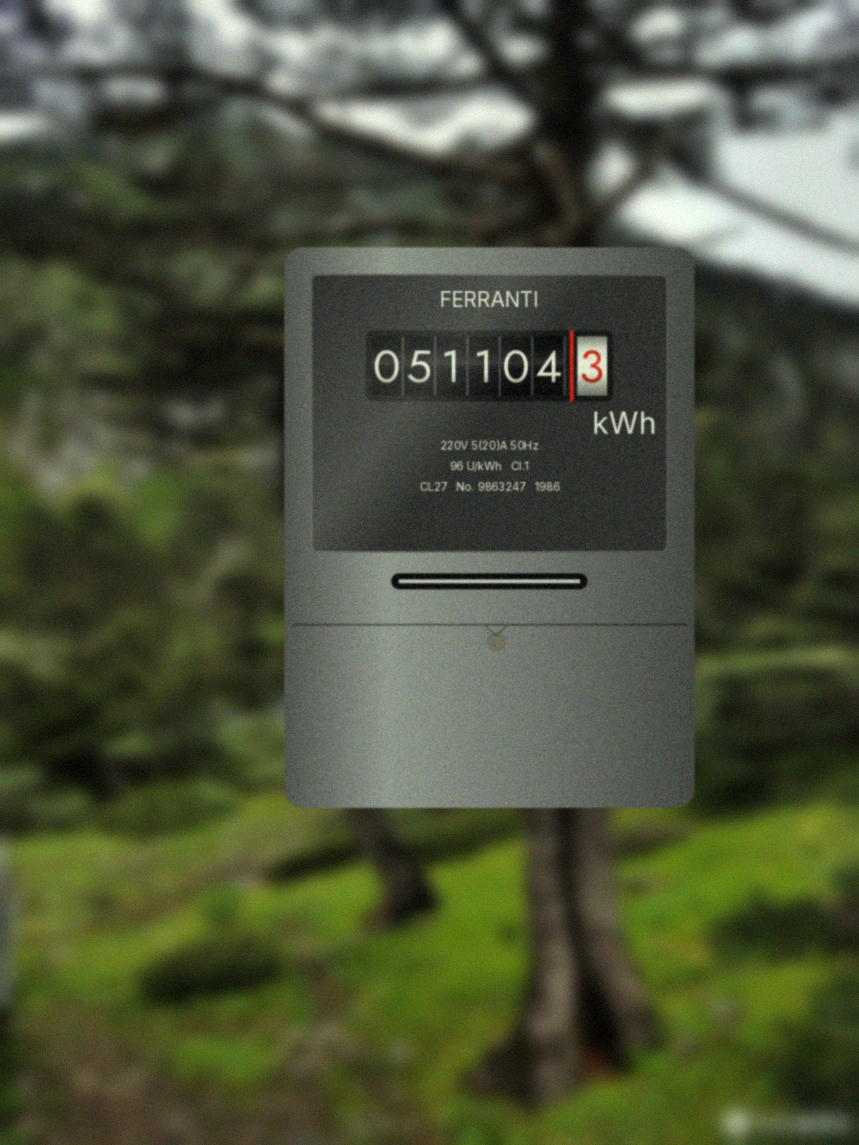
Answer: 51104.3
